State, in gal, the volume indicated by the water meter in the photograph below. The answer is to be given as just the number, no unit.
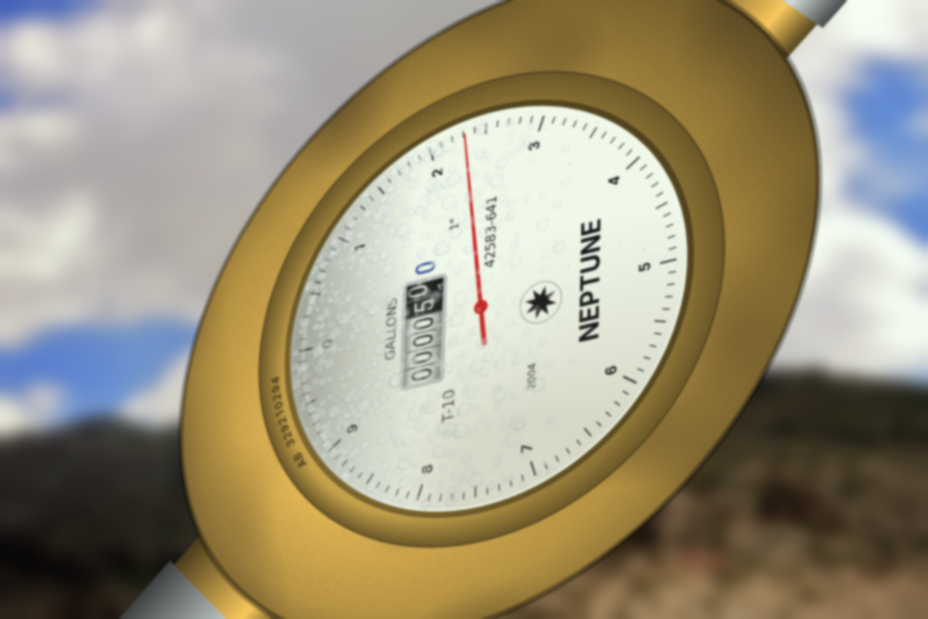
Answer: 502.3
